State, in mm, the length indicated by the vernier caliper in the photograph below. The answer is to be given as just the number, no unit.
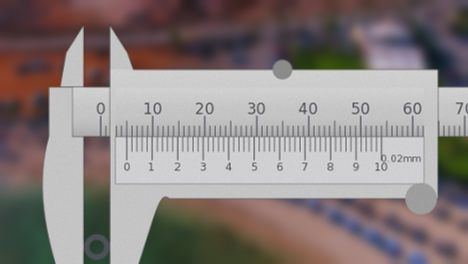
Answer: 5.0
